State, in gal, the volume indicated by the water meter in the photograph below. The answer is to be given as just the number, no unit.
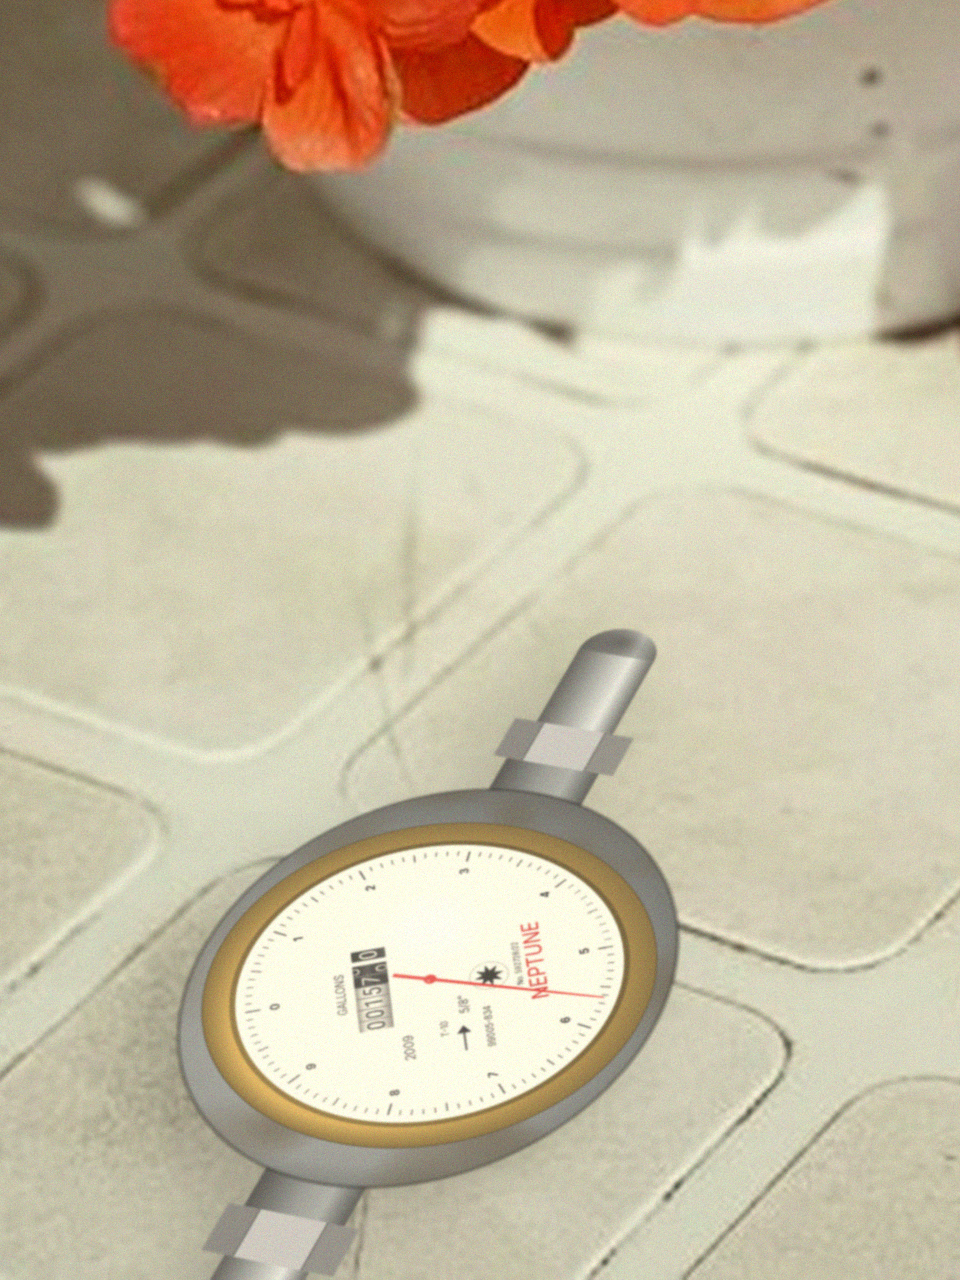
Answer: 15785.6
